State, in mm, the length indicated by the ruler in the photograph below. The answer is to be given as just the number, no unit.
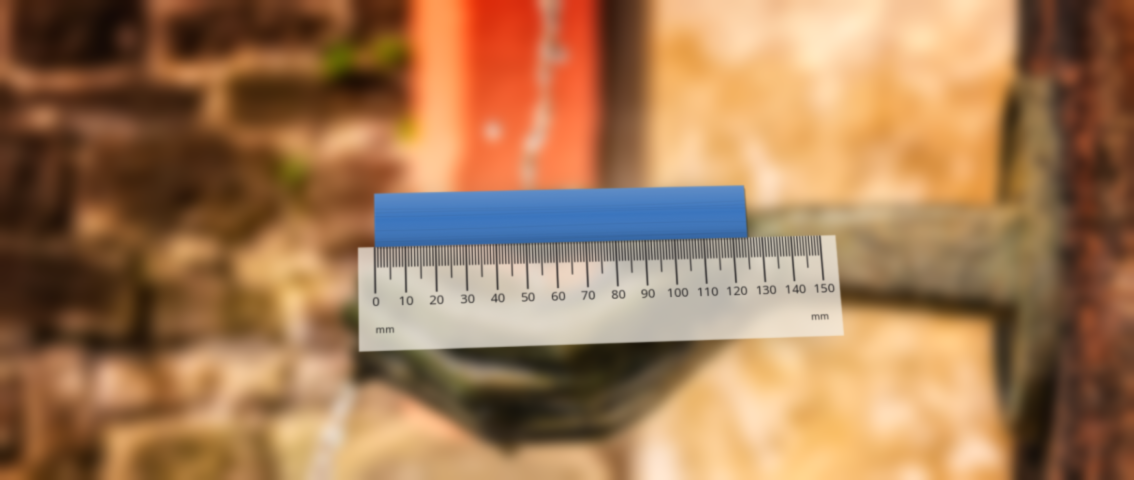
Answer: 125
